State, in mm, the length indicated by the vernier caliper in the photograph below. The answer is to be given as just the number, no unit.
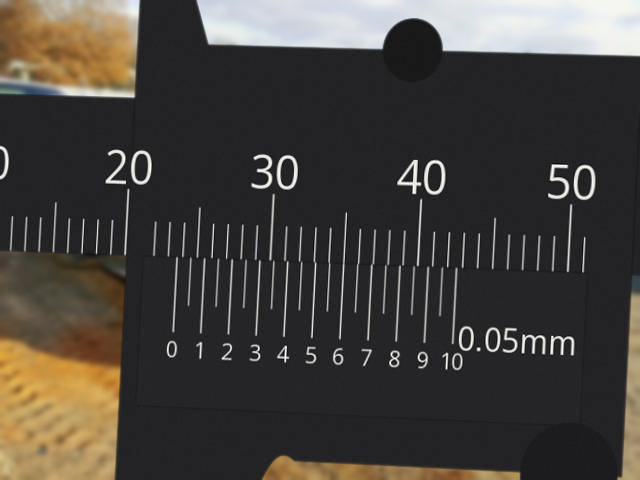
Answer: 23.6
